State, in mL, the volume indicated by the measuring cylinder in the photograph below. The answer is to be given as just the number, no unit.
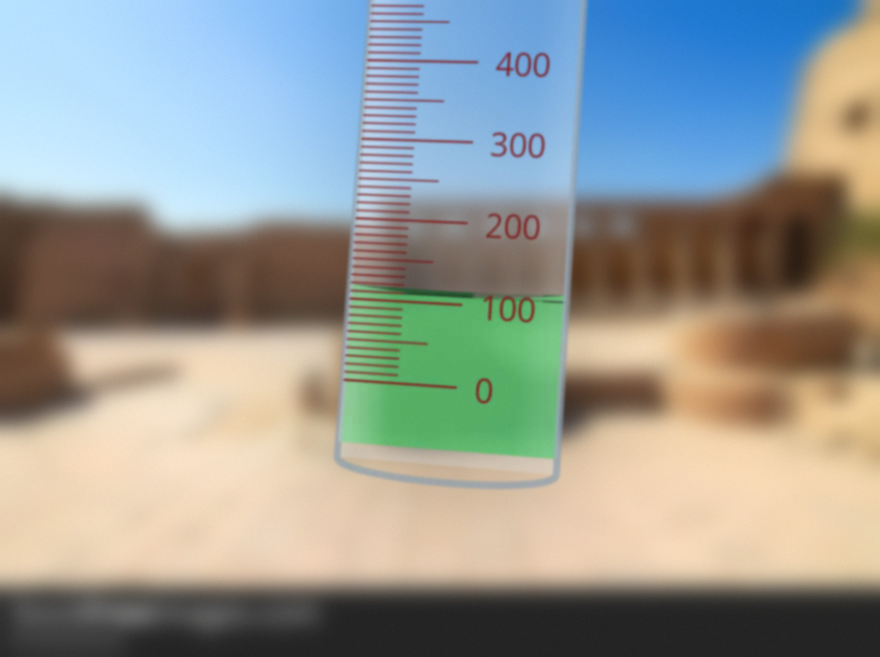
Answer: 110
